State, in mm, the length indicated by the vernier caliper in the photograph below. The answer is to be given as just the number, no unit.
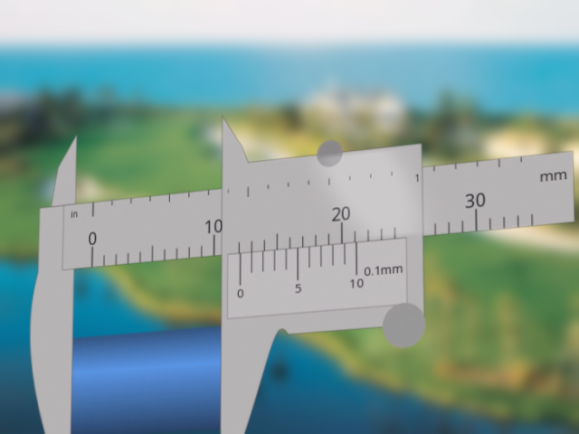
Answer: 12.1
